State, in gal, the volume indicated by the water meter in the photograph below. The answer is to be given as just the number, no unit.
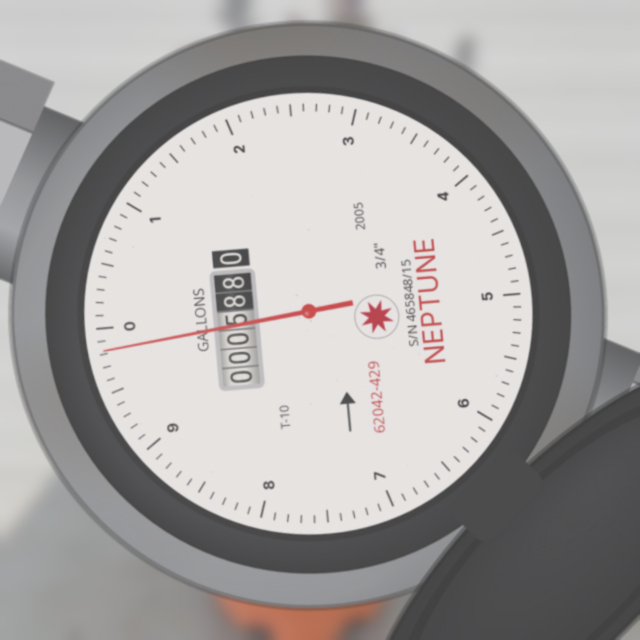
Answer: 5879.8
